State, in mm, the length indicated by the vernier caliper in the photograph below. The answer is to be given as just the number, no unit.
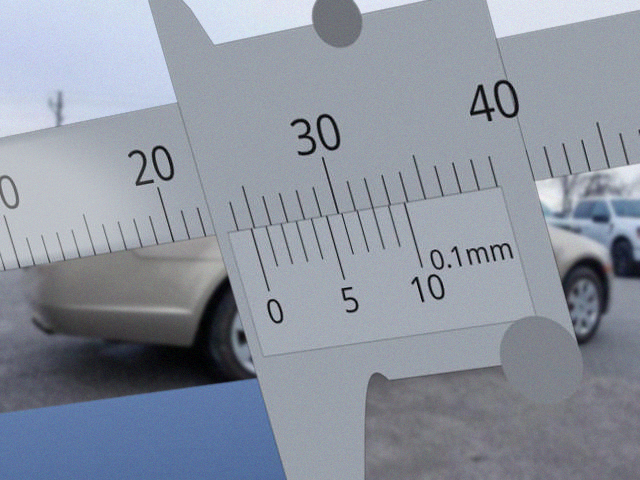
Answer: 24.8
